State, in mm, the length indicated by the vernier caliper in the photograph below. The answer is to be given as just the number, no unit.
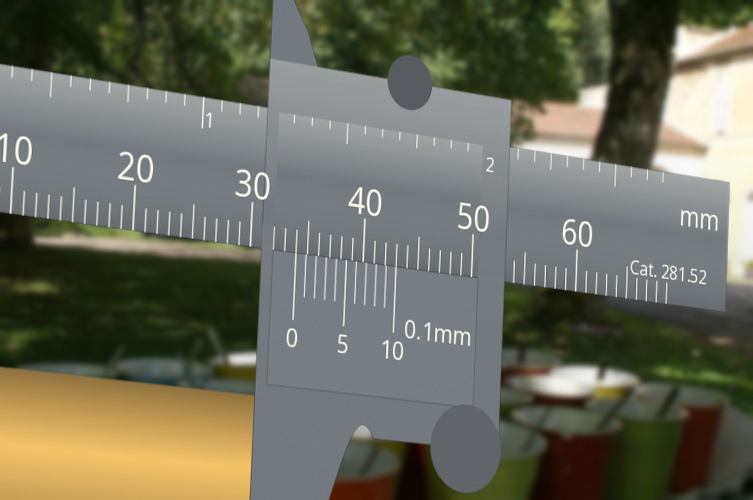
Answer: 34.0
